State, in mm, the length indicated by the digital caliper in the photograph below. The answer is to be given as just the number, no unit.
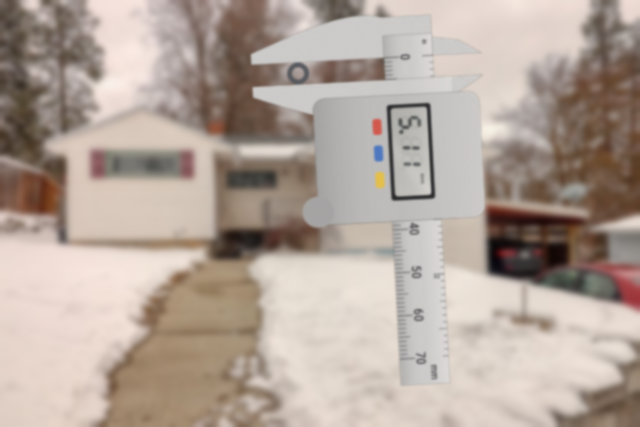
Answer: 5.11
